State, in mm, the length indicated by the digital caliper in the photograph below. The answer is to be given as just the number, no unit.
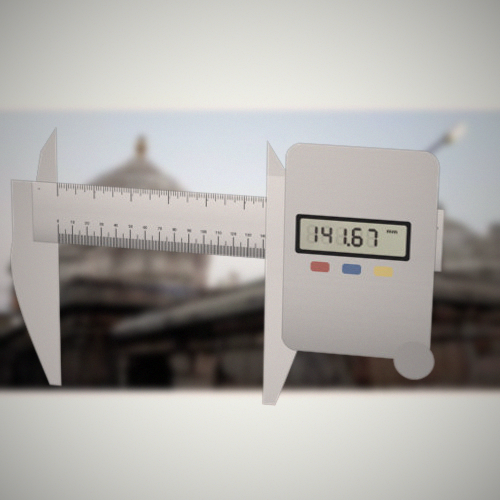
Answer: 141.67
